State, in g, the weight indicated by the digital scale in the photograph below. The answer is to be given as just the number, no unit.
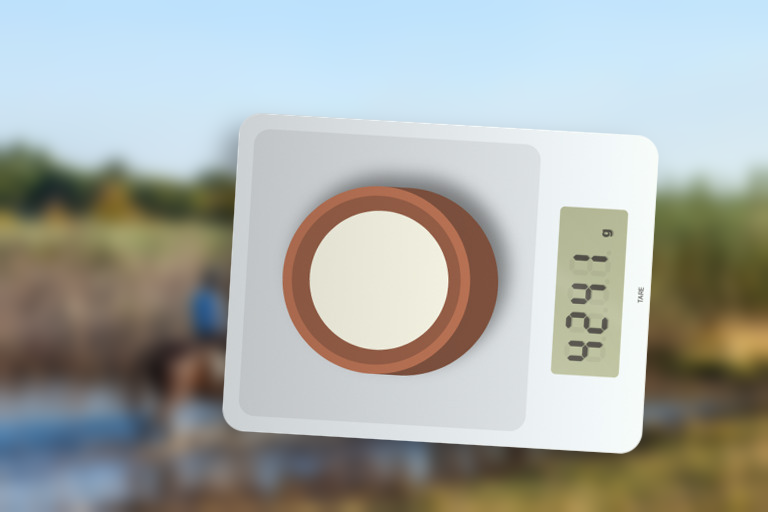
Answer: 4241
